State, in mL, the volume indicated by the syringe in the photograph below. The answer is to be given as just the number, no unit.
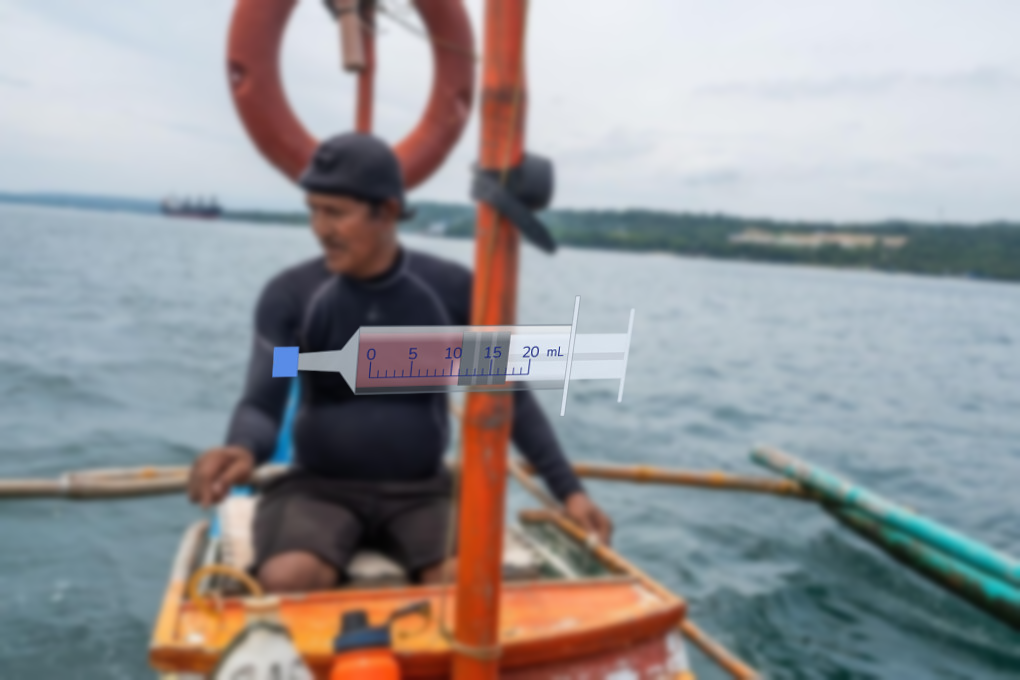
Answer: 11
